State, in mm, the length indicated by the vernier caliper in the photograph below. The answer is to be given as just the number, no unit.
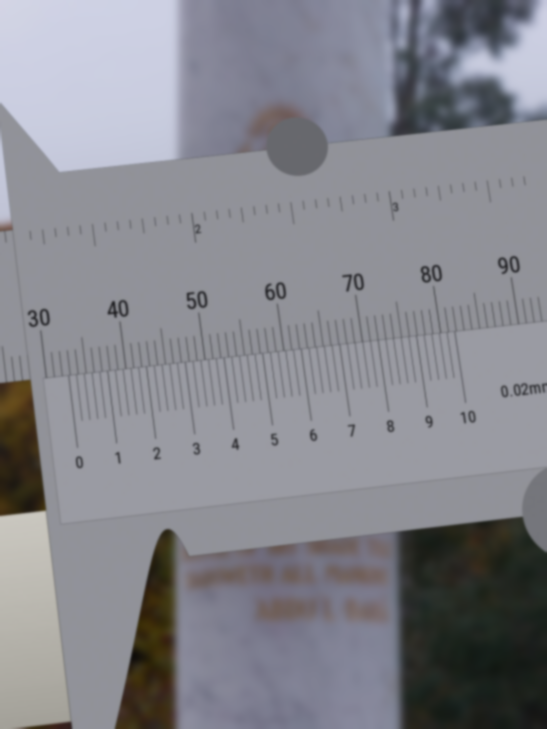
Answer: 32.8
